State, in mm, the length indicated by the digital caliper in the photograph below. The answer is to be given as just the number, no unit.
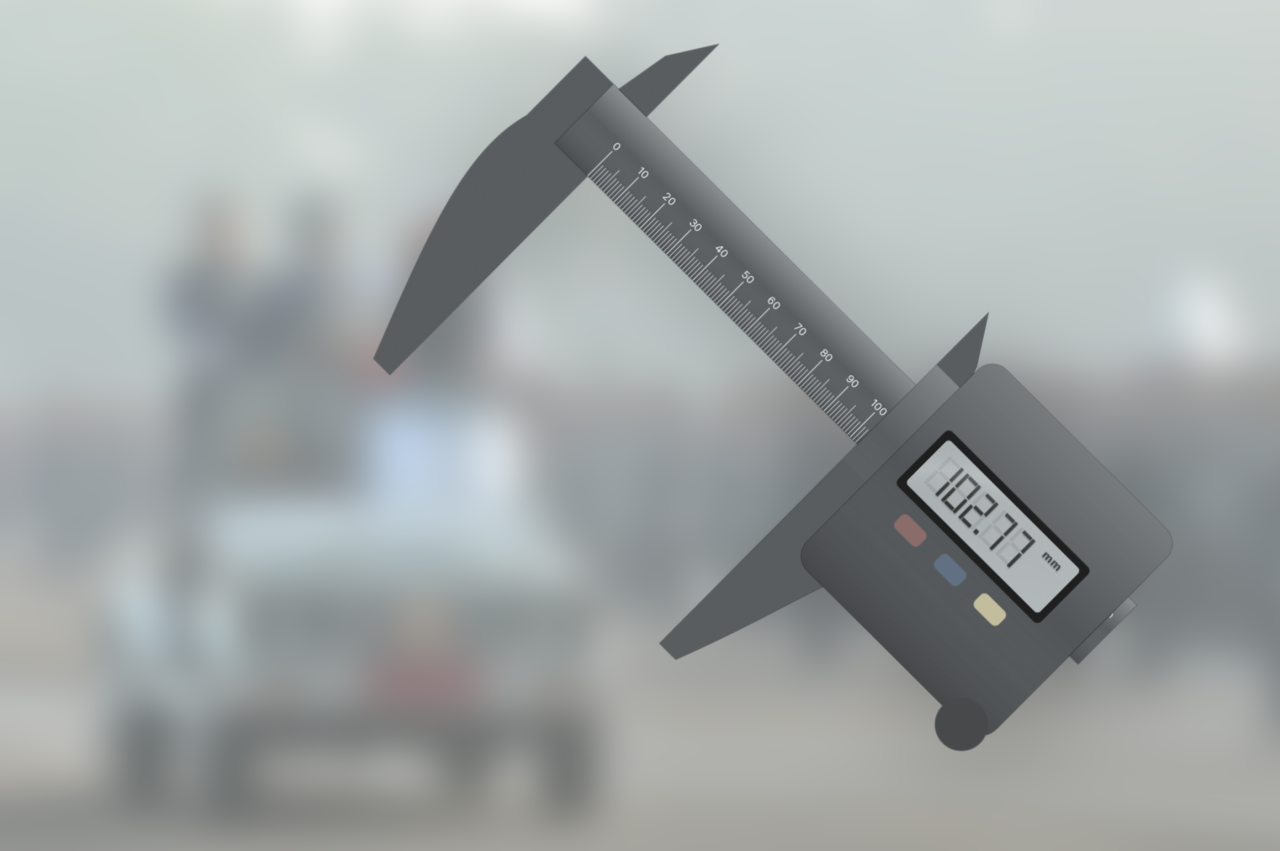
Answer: 102.77
